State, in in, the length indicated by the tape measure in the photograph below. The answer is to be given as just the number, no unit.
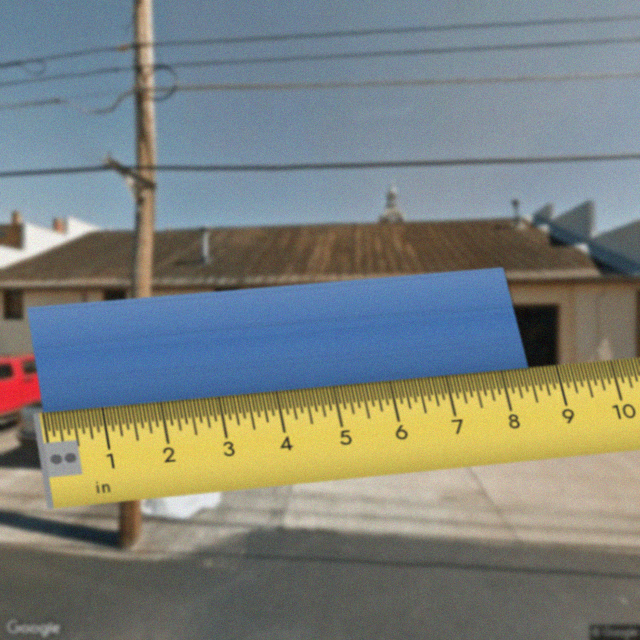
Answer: 8.5
